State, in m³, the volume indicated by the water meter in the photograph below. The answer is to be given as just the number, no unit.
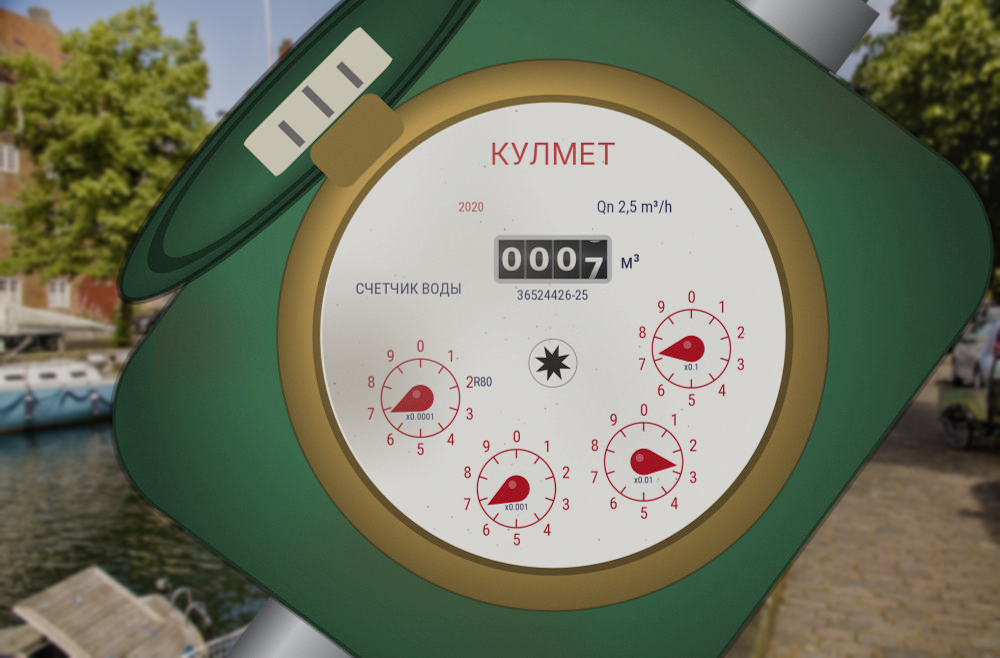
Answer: 6.7266
